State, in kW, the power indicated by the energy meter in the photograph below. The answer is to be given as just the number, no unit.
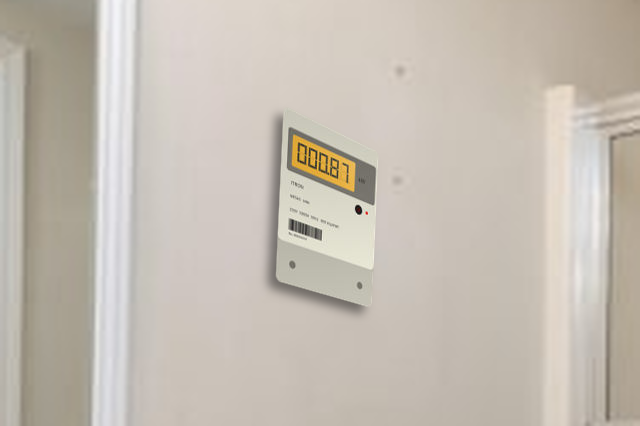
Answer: 0.87
